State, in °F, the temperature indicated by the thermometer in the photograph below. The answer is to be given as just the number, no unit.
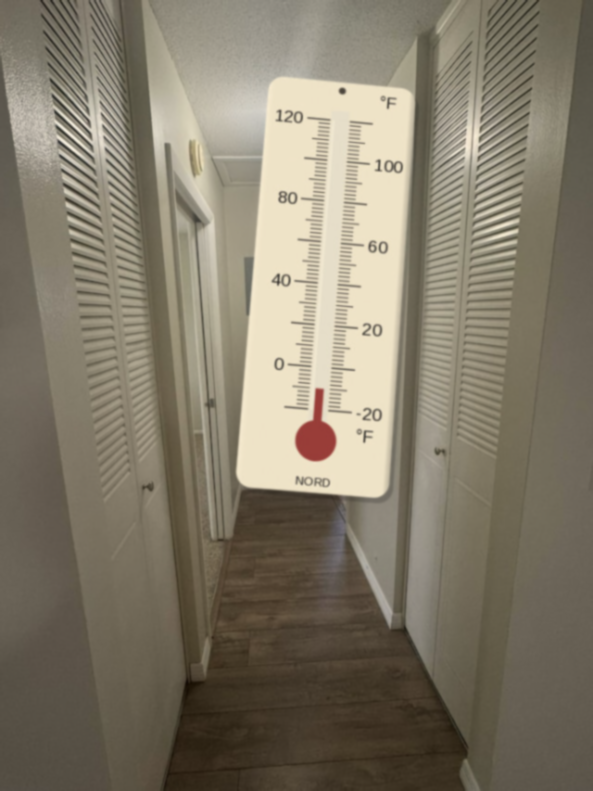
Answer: -10
